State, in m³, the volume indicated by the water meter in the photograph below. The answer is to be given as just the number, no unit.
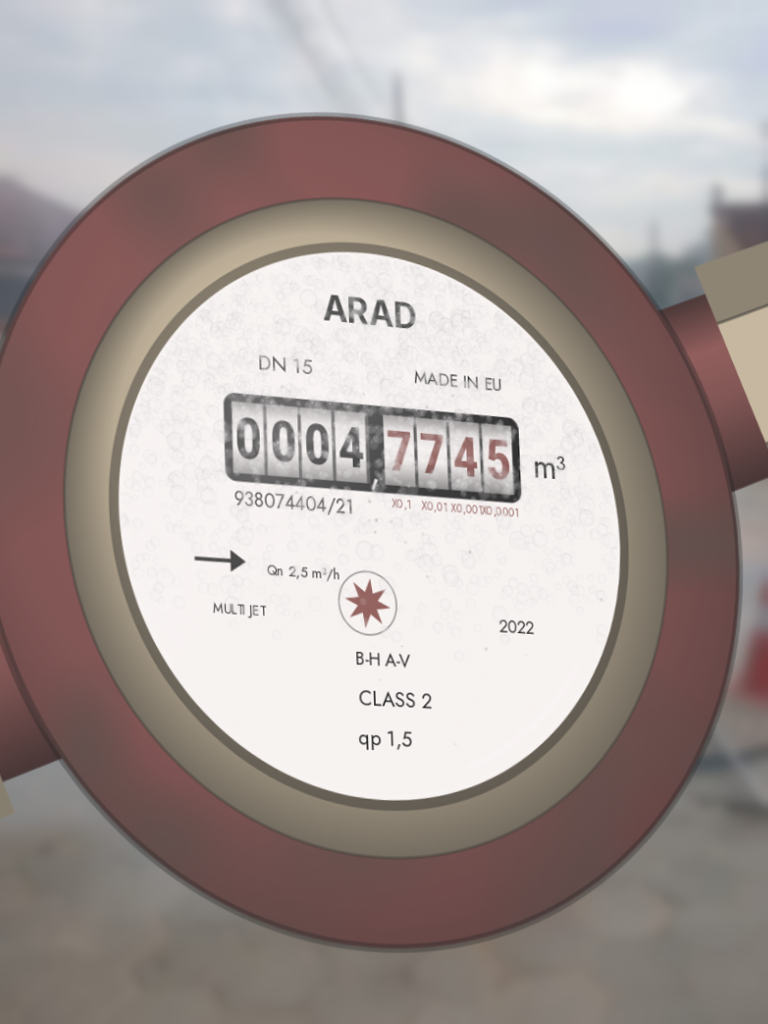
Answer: 4.7745
